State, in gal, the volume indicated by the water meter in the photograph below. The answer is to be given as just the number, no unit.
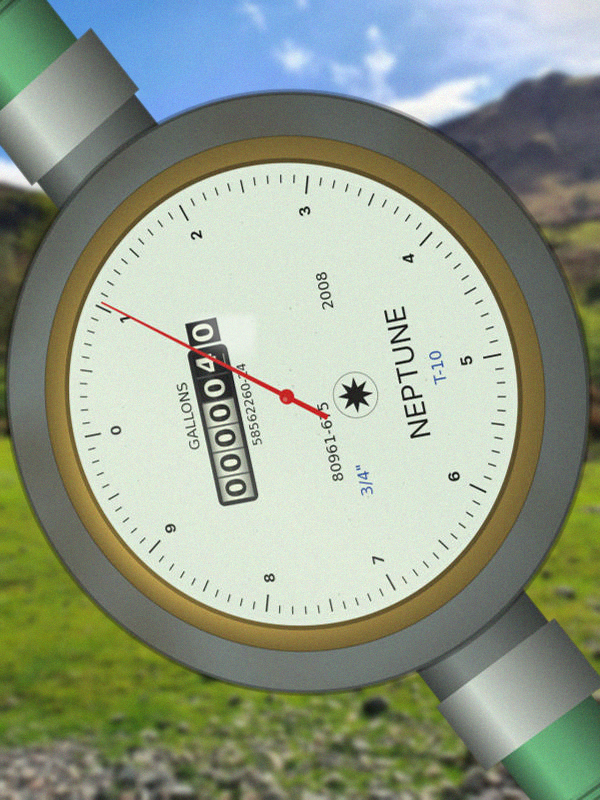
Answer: 41.0
